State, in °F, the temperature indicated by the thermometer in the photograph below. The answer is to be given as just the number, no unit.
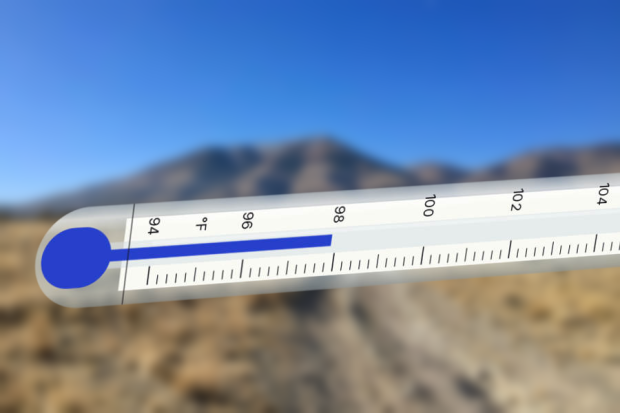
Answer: 97.9
